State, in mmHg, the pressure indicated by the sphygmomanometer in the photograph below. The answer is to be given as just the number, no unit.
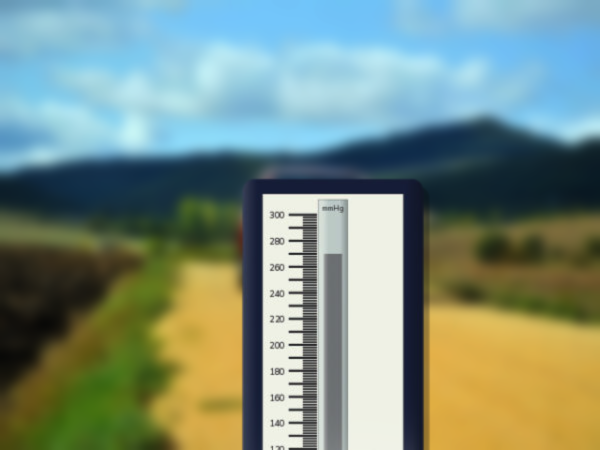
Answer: 270
